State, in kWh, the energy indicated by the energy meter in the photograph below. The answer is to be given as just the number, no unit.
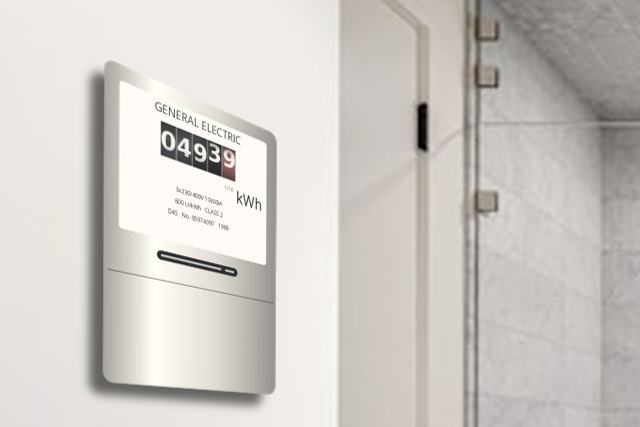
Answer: 493.9
